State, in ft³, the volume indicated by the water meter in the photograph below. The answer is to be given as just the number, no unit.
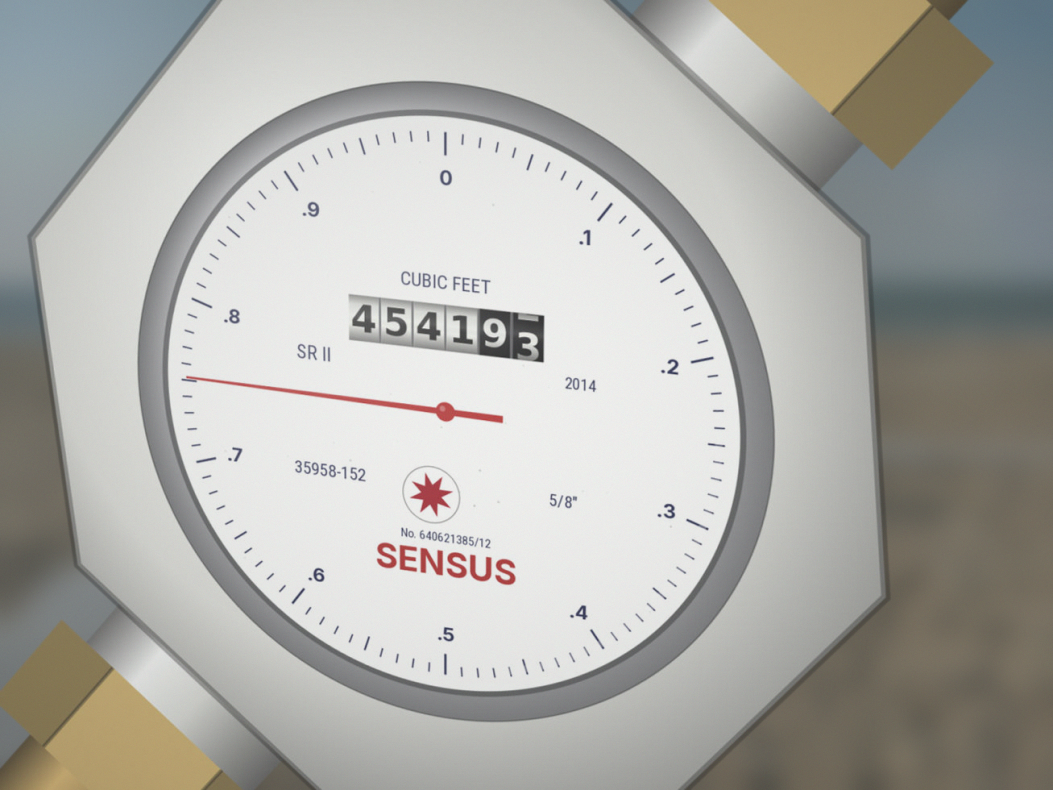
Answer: 454192.75
